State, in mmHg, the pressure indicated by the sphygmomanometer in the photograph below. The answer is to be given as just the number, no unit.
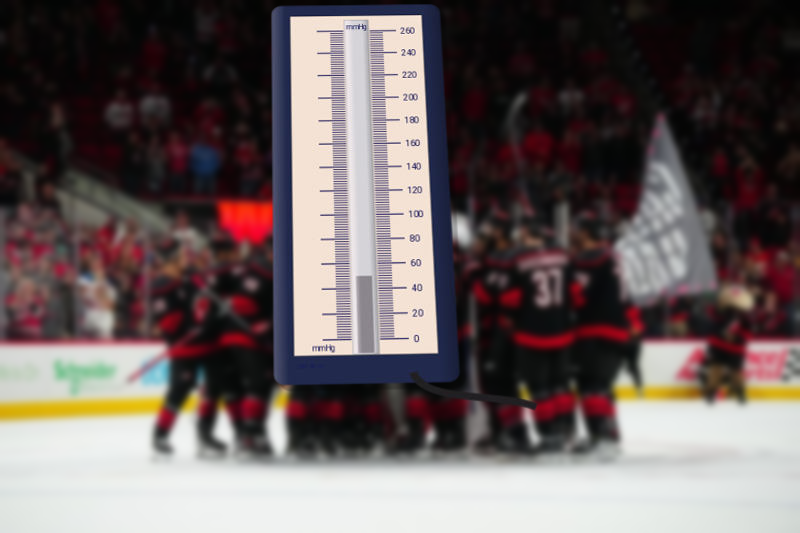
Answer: 50
